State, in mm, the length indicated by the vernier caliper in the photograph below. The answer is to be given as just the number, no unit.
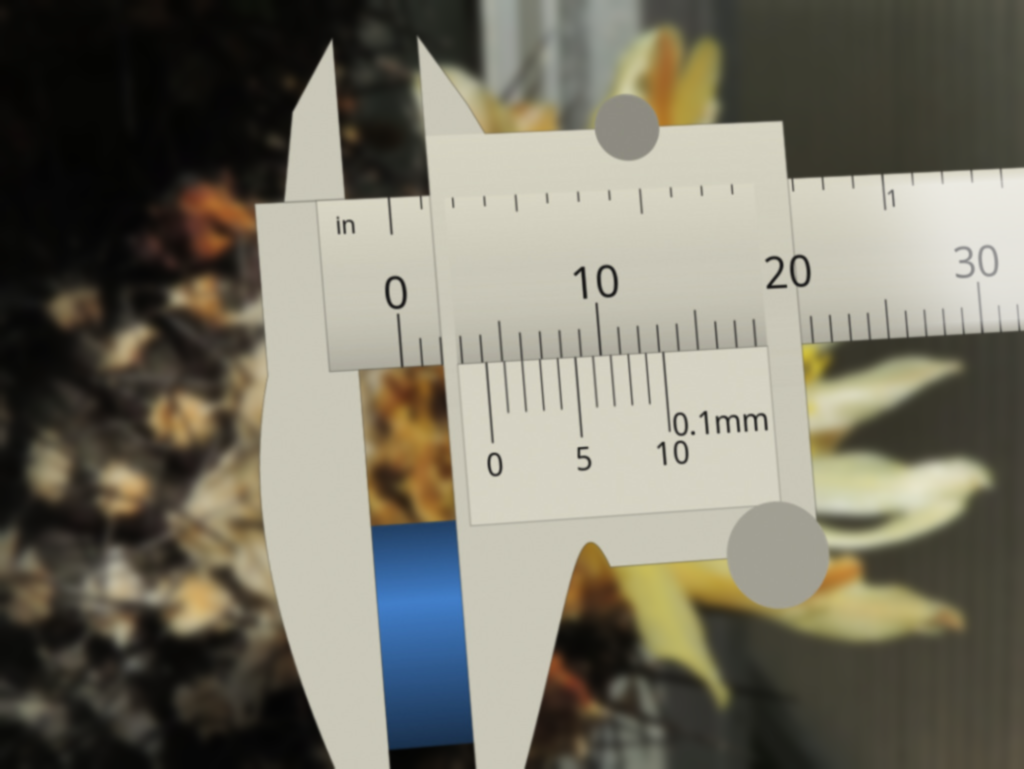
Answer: 4.2
